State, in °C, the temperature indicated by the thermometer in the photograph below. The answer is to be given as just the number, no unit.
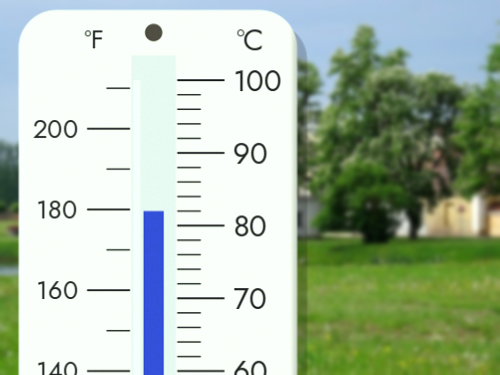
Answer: 82
